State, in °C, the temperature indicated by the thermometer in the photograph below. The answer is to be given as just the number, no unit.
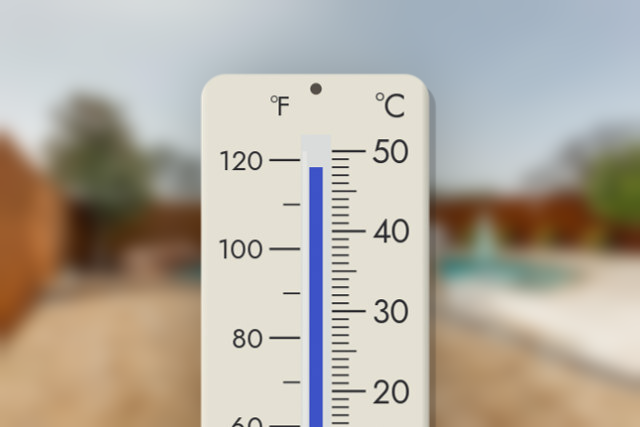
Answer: 48
